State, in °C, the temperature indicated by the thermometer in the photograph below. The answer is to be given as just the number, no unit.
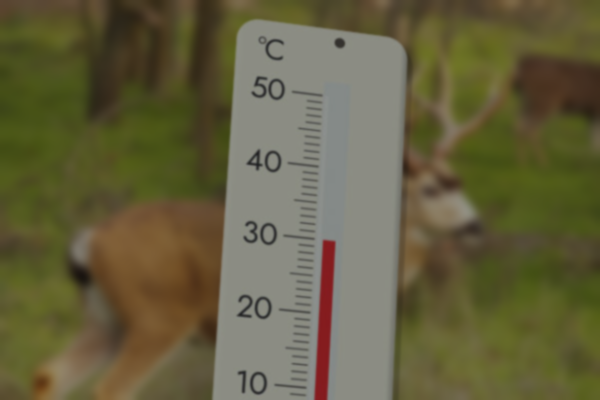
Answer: 30
